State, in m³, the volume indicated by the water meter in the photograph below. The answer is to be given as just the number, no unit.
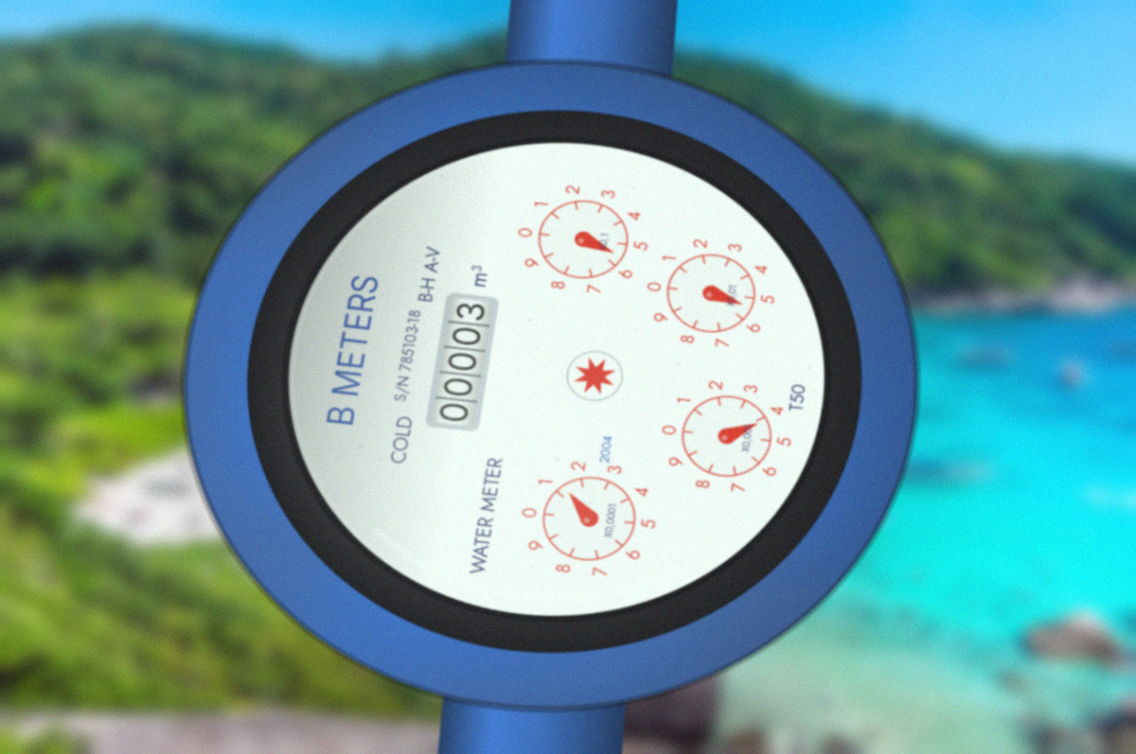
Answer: 3.5541
